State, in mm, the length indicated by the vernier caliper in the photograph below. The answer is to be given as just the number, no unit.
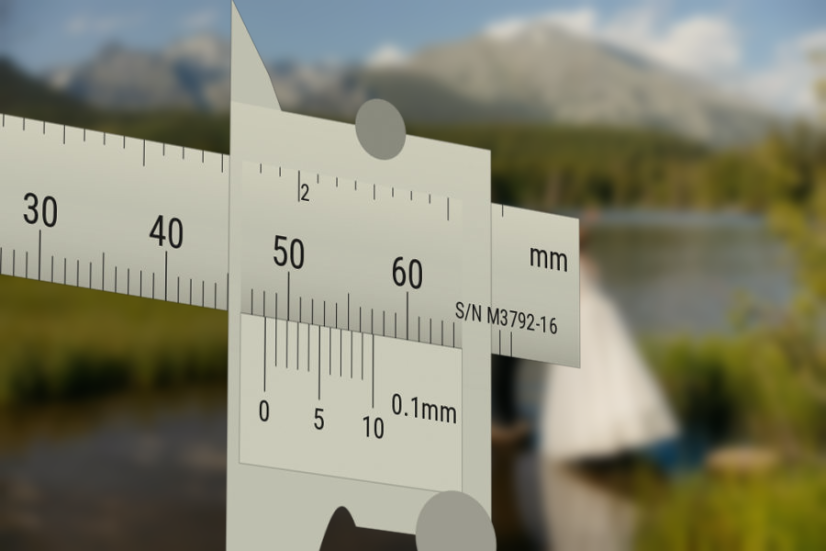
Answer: 48.1
